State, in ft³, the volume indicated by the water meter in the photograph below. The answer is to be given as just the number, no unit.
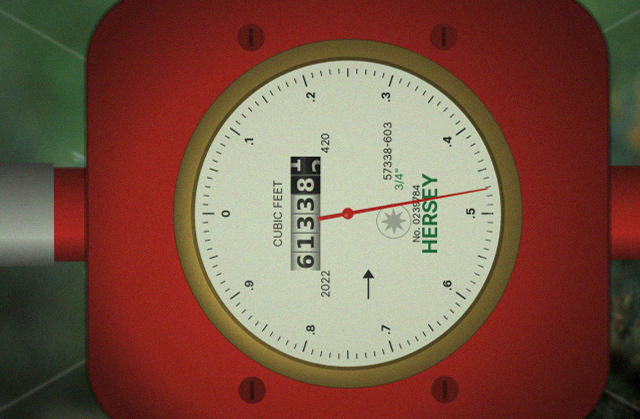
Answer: 613381.47
